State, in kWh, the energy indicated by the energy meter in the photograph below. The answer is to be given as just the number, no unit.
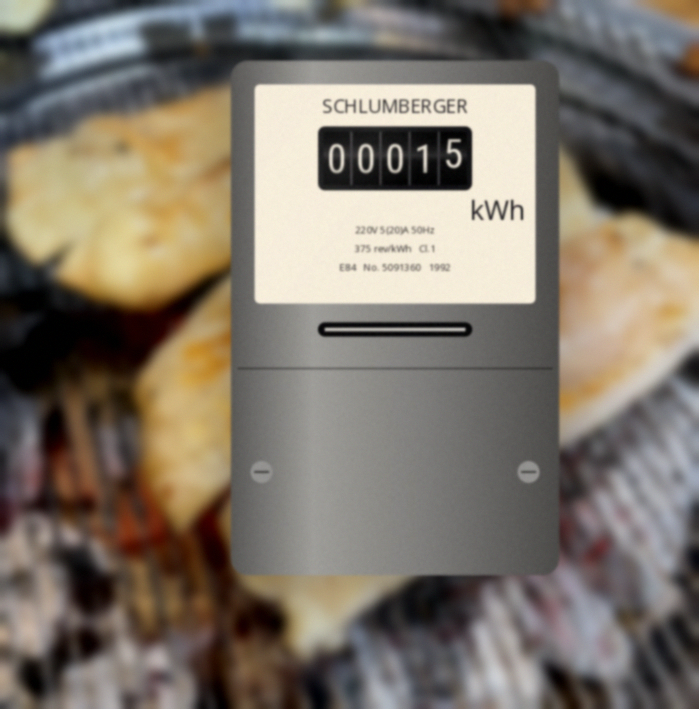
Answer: 15
